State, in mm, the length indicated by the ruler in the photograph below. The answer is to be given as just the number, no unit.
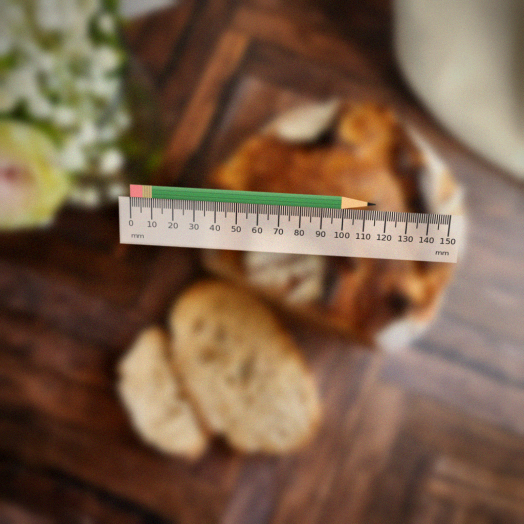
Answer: 115
